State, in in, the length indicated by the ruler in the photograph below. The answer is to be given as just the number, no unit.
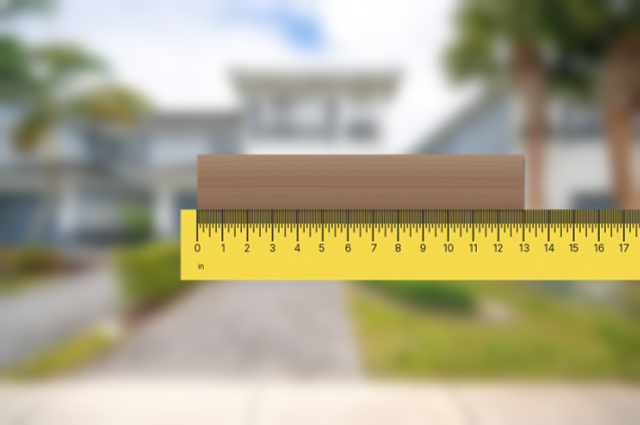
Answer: 13
